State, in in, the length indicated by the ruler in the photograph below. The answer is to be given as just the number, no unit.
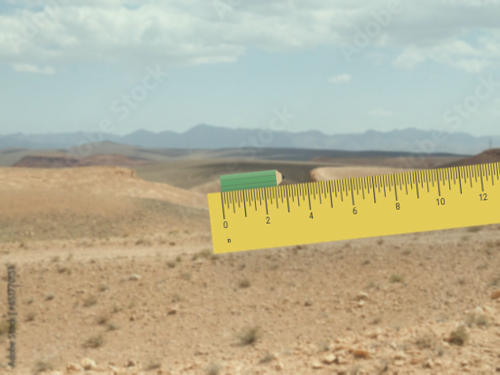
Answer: 3
